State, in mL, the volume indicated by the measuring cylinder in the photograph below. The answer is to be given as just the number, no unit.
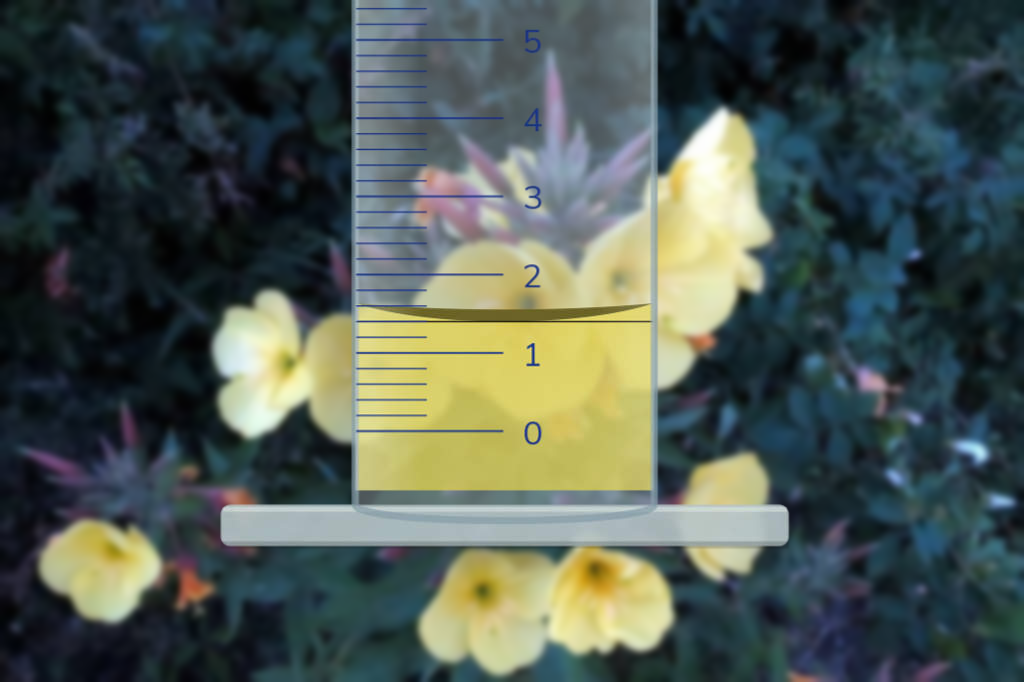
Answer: 1.4
